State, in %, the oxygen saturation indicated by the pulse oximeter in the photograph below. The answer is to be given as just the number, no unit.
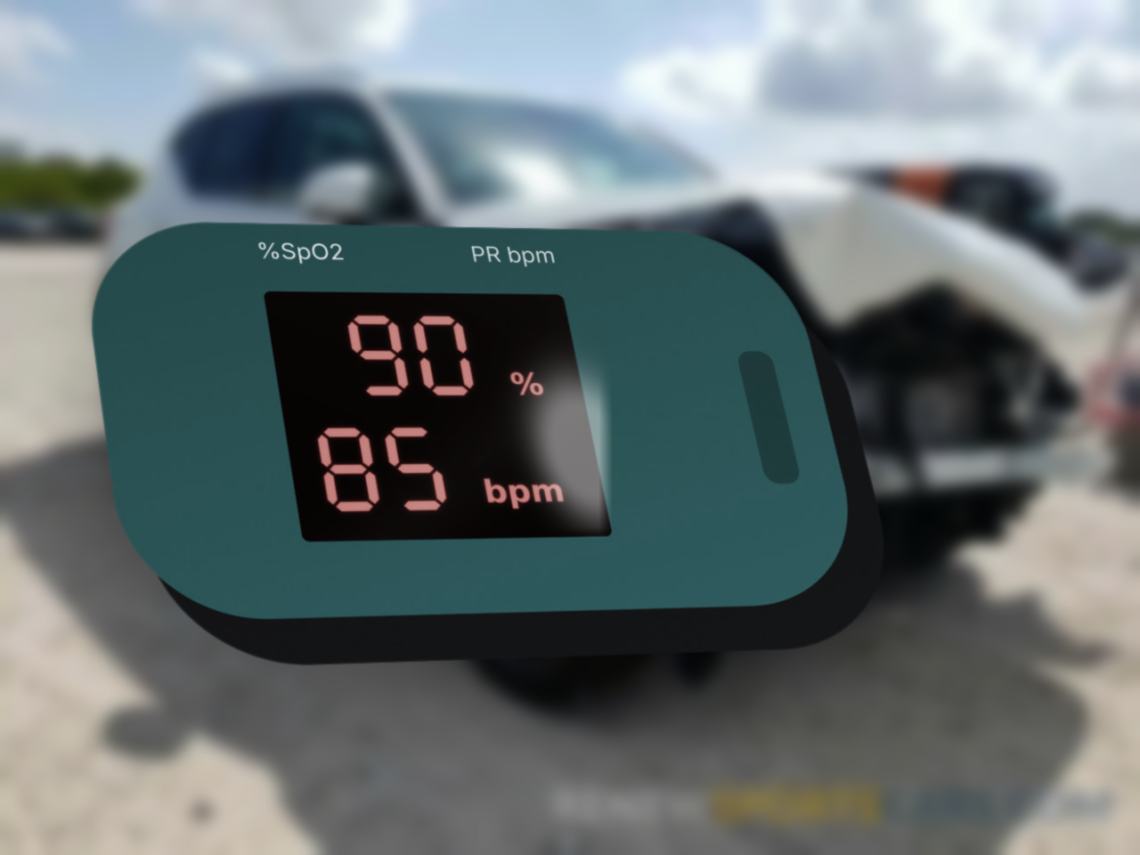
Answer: 90
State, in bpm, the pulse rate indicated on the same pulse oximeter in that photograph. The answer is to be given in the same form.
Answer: 85
